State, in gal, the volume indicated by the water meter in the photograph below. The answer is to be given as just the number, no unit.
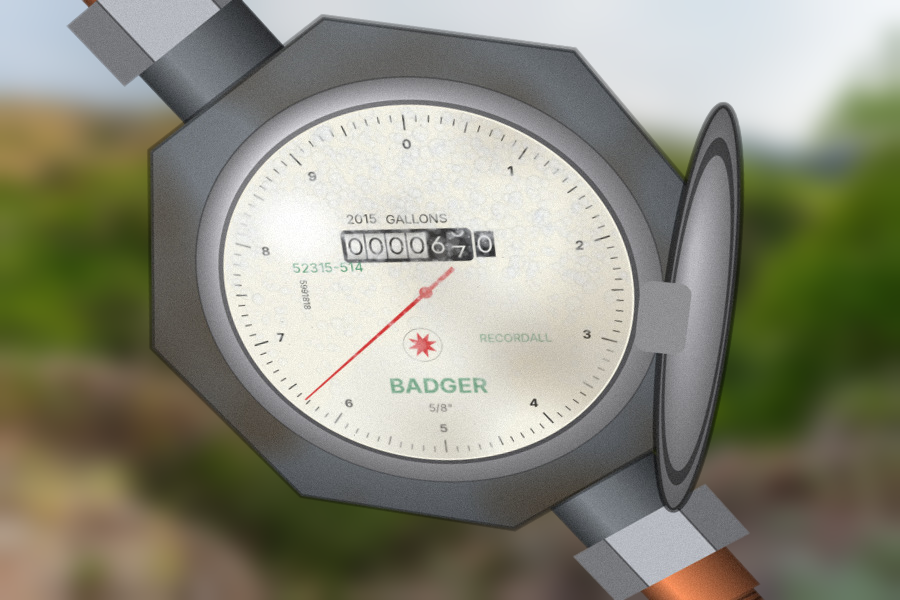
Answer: 666.3
